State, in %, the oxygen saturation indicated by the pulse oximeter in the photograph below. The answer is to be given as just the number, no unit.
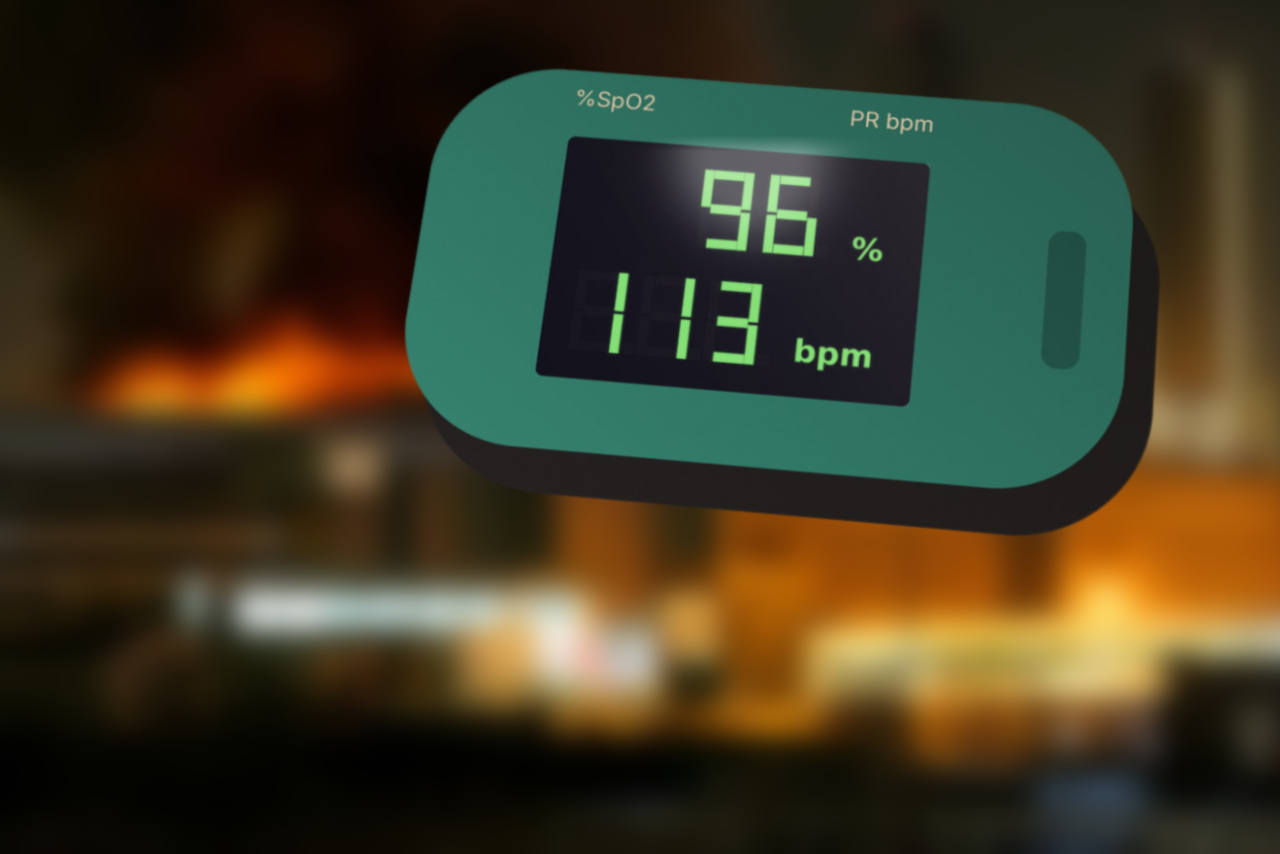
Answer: 96
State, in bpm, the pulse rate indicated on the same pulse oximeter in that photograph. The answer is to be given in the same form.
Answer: 113
